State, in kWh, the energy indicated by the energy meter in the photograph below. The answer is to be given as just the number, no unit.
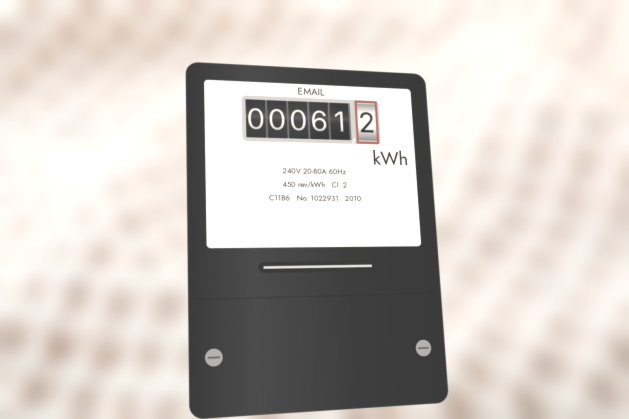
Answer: 61.2
